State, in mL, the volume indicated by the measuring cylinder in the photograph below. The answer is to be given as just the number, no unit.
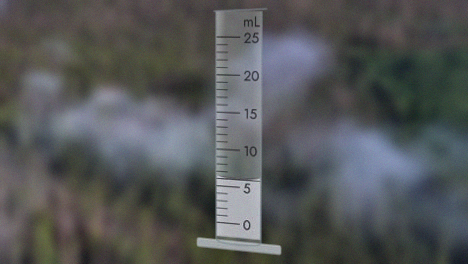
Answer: 6
